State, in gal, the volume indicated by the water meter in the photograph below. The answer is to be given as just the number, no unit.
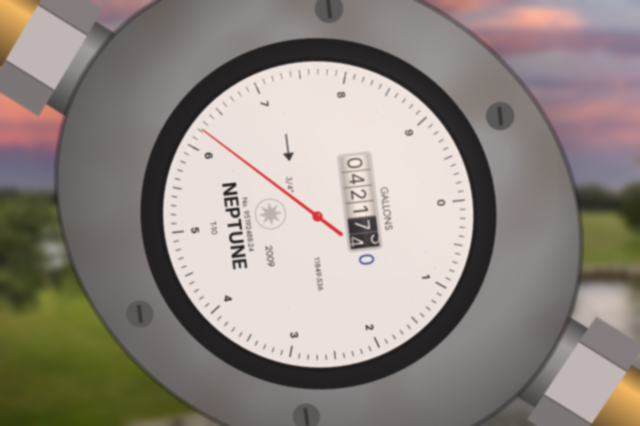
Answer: 421736.2
